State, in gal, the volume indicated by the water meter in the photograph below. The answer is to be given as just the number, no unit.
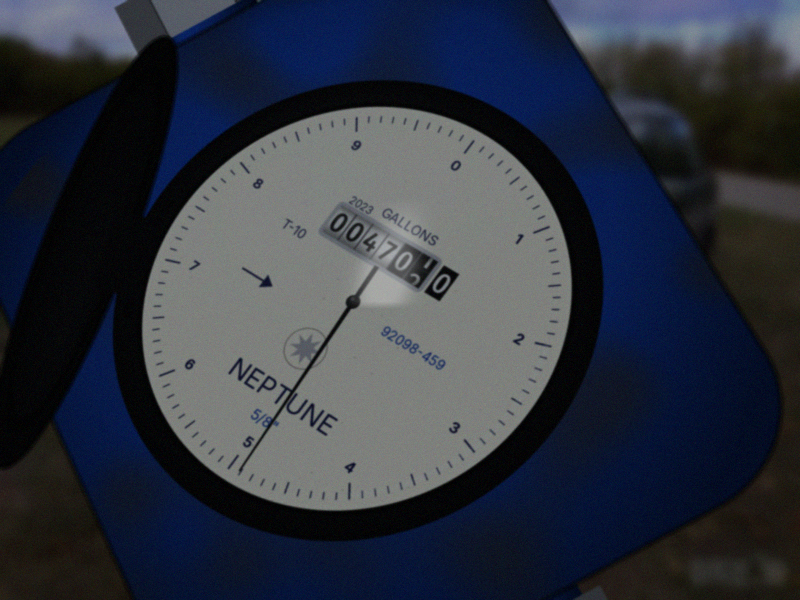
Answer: 47014.9
